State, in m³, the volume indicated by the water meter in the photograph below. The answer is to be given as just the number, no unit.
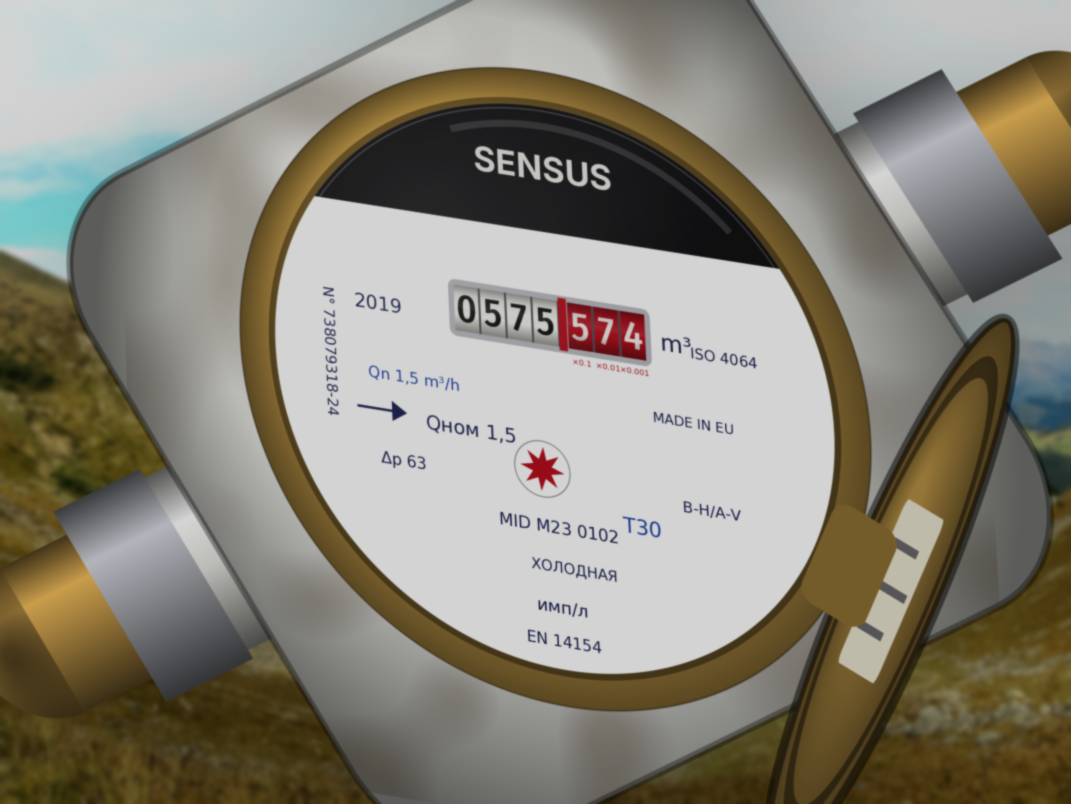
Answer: 575.574
